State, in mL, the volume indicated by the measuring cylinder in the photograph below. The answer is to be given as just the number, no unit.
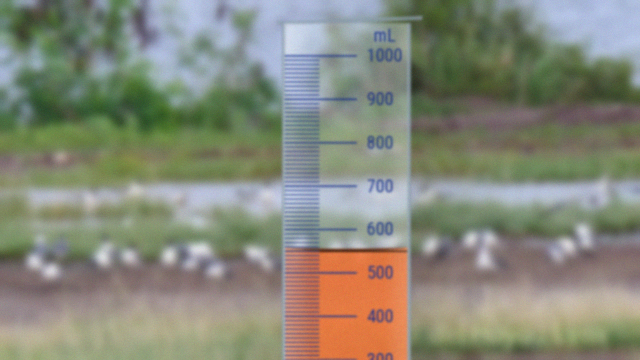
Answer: 550
